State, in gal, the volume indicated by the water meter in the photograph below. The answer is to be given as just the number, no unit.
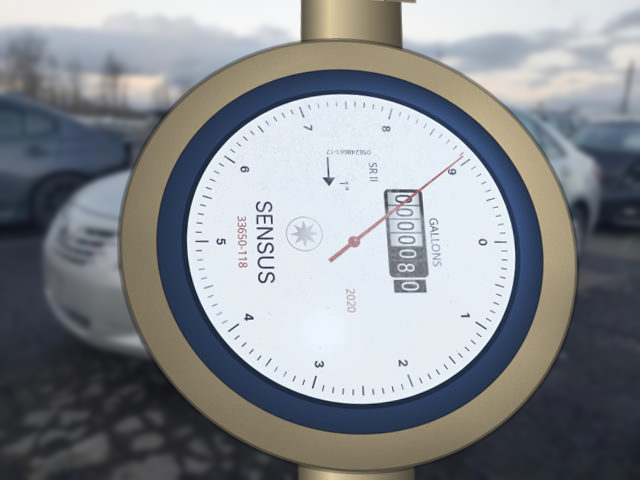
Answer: 78.9
